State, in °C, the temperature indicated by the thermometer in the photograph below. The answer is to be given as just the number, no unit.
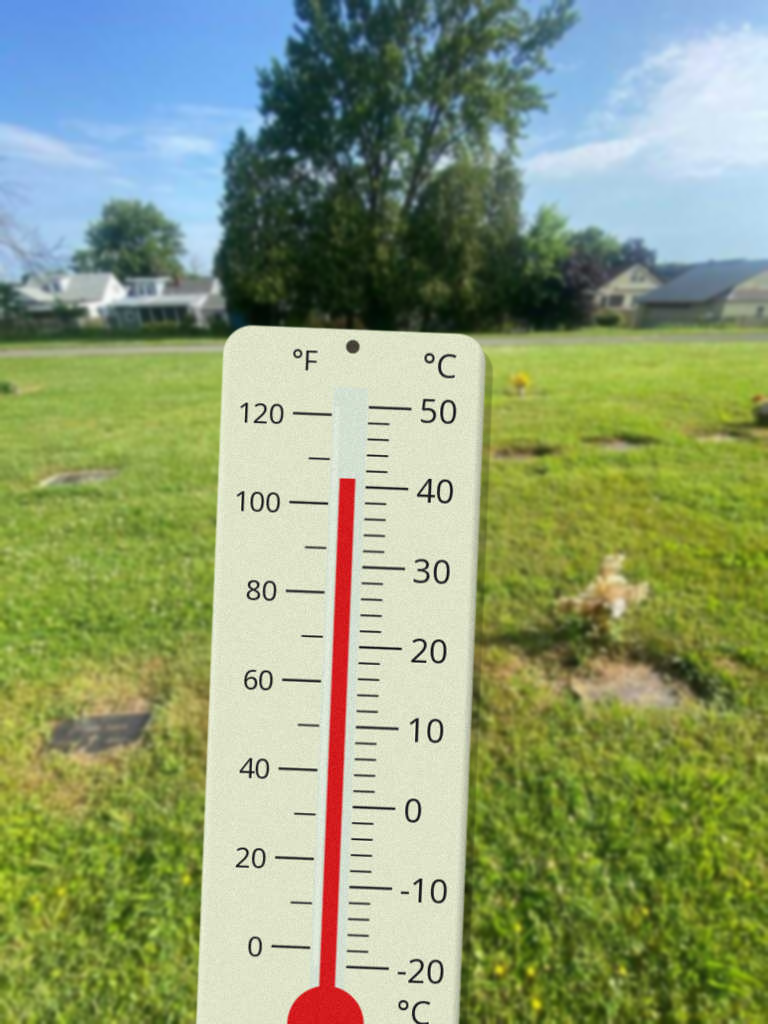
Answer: 41
